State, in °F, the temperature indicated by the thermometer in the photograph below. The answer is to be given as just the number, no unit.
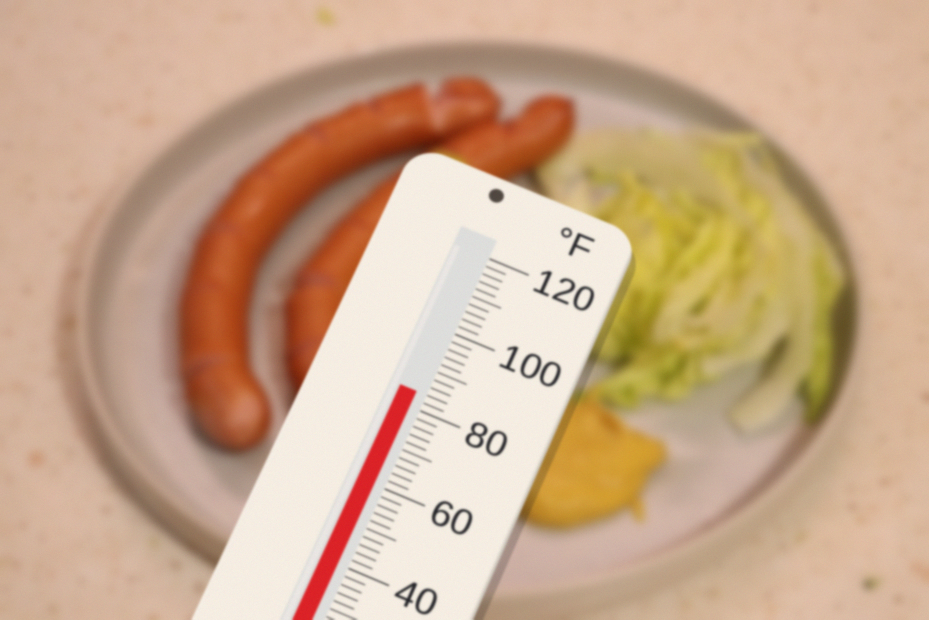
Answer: 84
